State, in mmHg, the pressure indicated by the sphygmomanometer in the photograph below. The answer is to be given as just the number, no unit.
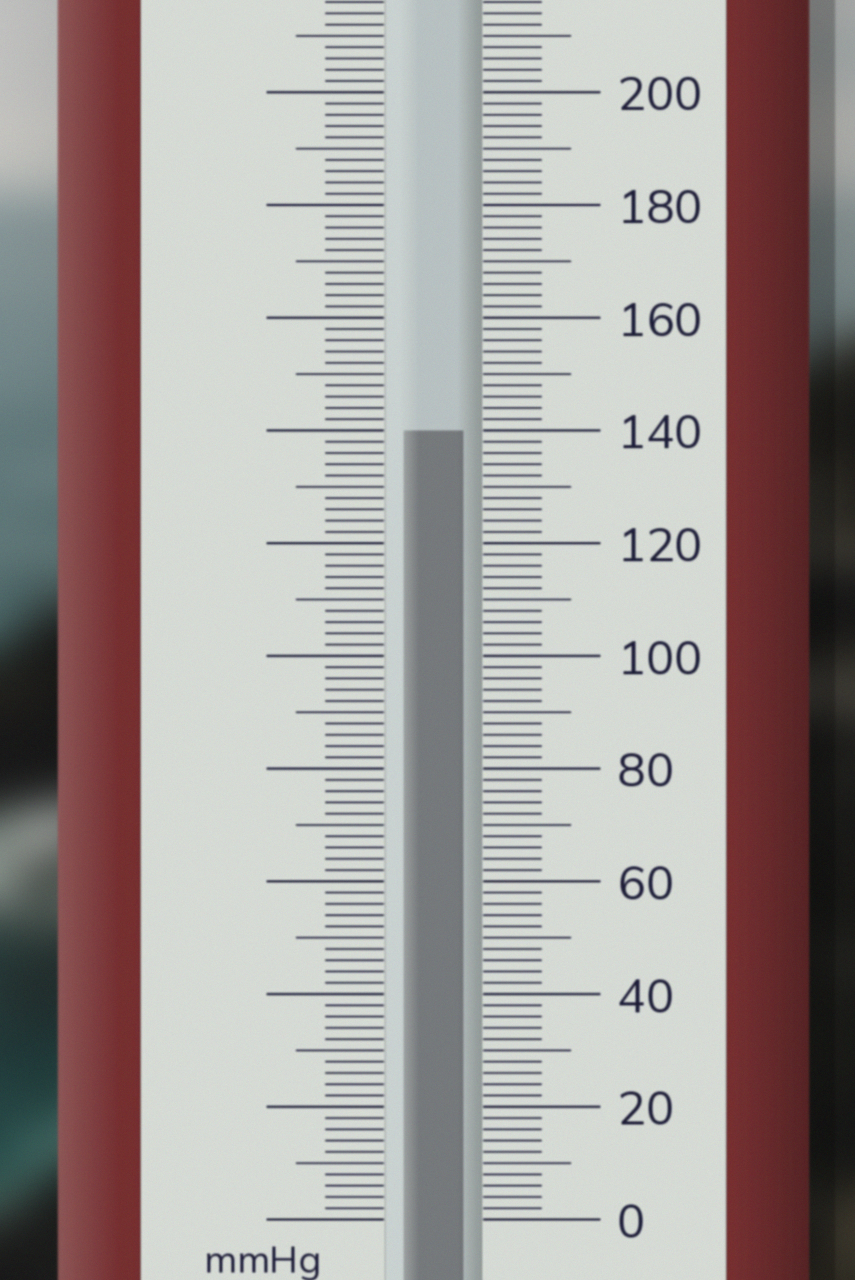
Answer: 140
